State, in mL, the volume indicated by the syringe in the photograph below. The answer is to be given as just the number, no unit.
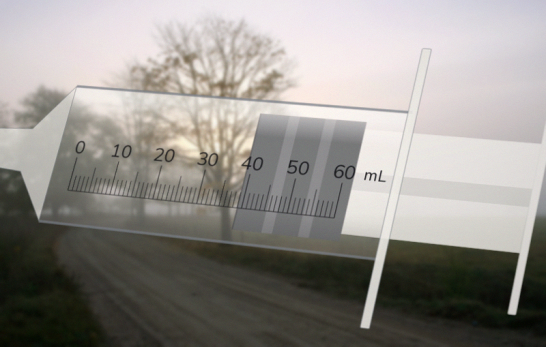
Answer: 39
